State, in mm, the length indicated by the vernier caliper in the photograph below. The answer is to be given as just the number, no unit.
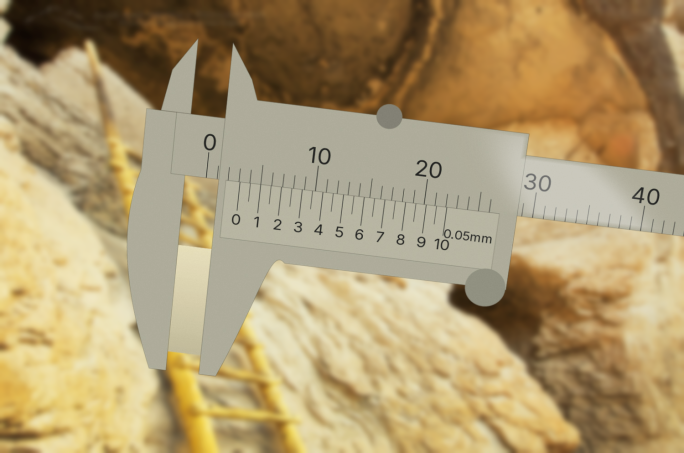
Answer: 3.1
